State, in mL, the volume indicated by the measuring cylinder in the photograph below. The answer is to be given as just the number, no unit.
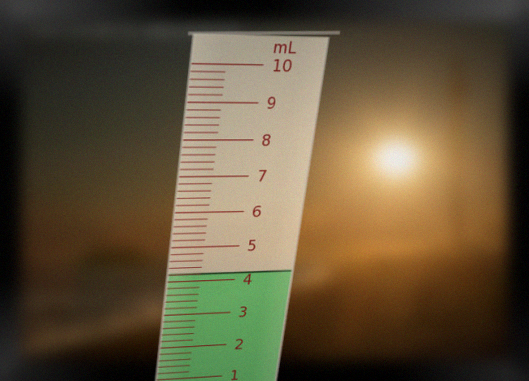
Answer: 4.2
